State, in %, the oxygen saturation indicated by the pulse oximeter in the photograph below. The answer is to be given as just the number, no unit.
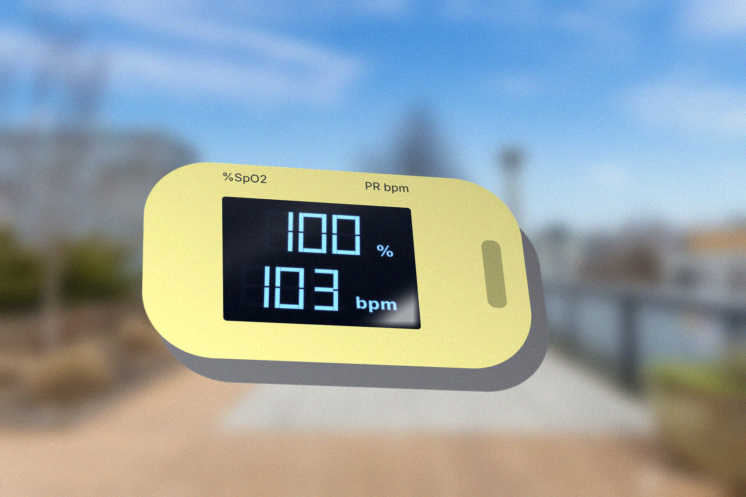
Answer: 100
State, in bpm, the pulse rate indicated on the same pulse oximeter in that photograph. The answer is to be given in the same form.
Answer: 103
